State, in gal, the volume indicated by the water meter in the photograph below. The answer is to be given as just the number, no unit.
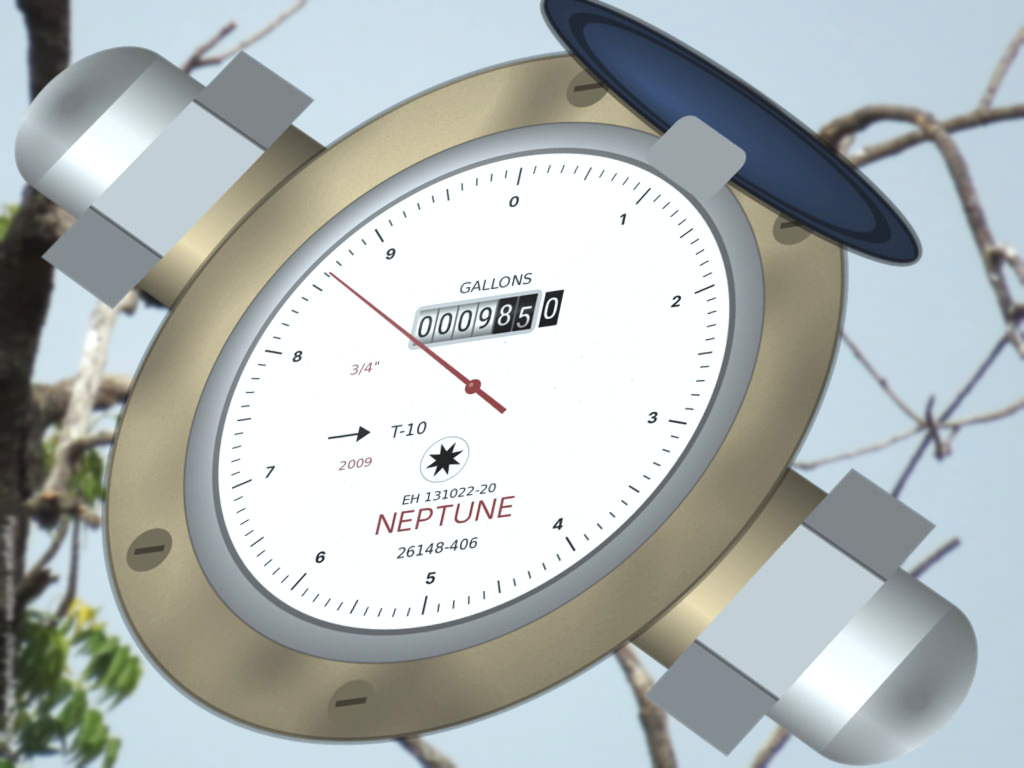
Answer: 9848.6
